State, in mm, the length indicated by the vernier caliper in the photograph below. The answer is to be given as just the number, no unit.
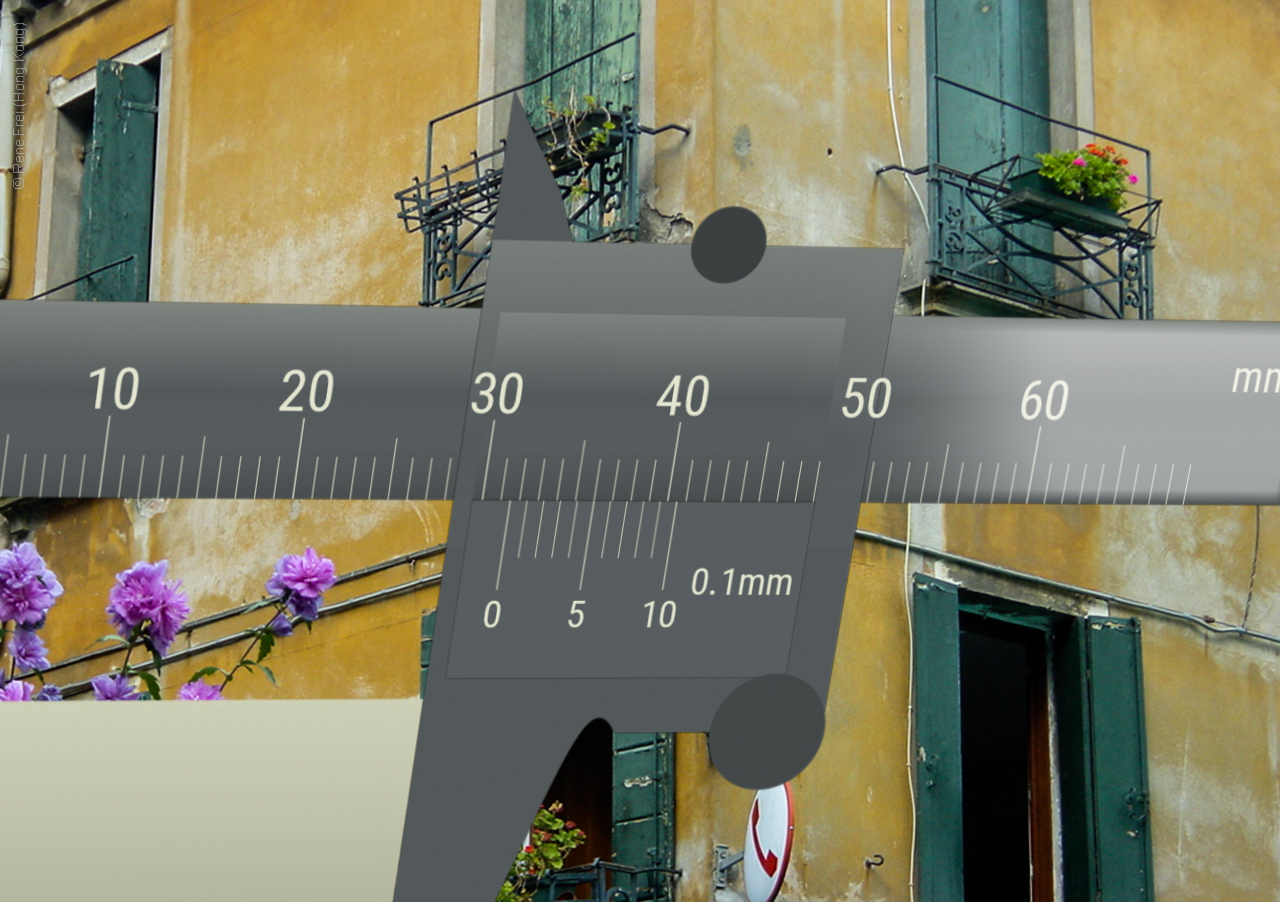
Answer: 31.5
